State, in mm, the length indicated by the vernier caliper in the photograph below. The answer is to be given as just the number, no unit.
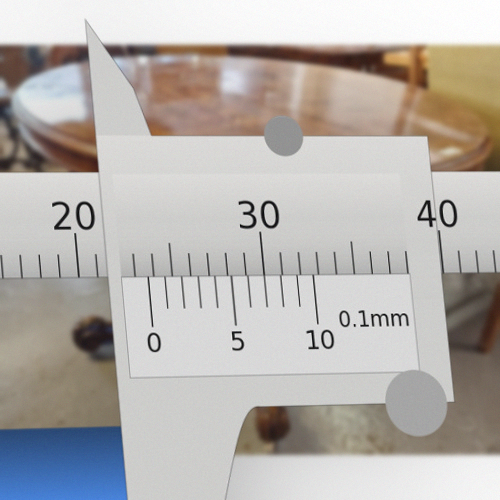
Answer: 23.7
